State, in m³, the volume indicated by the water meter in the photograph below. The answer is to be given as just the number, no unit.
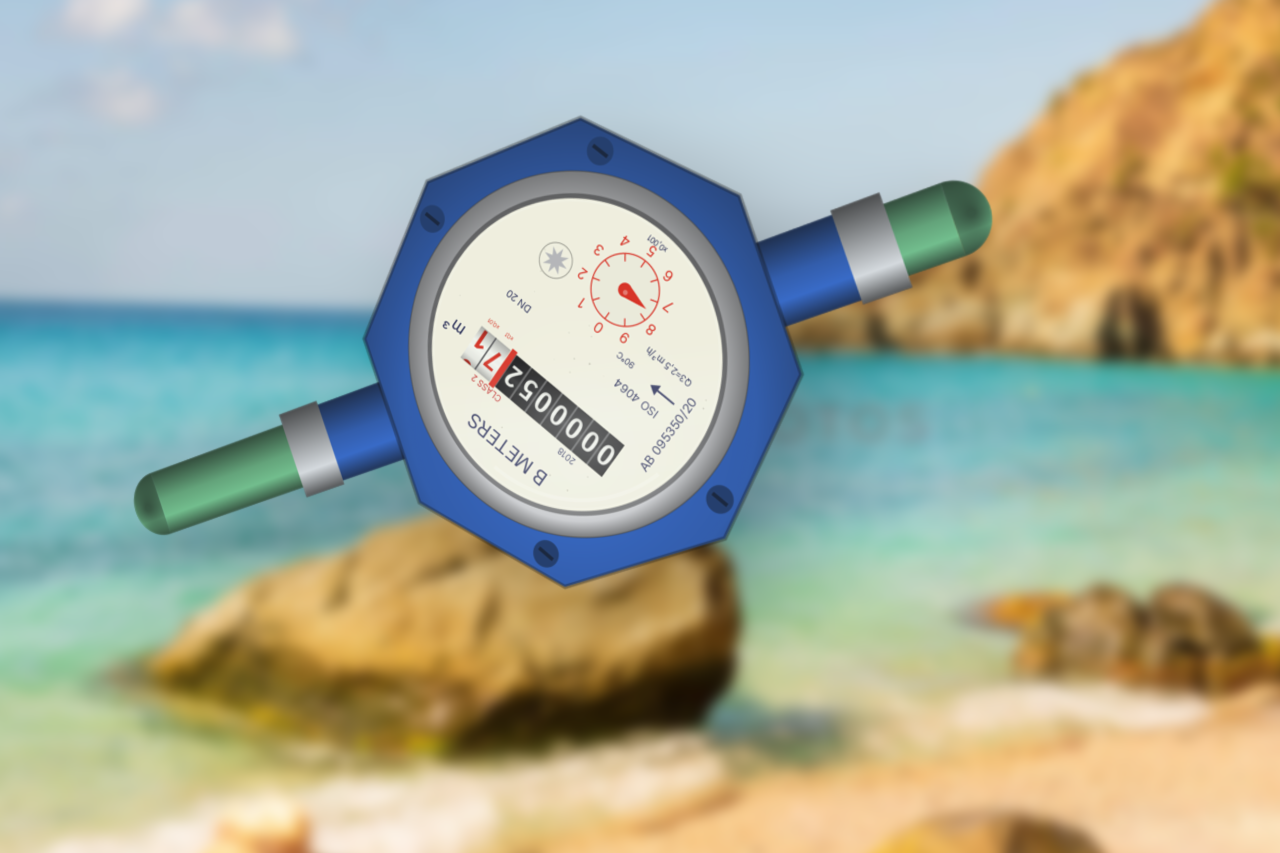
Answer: 52.707
